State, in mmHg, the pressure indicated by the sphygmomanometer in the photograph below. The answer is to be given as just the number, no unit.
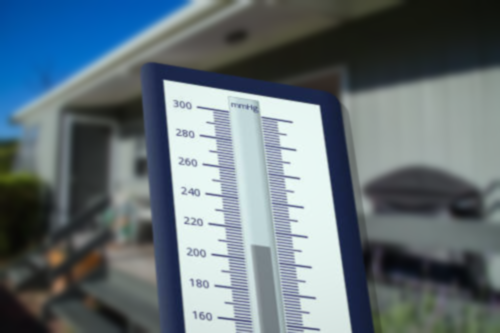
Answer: 210
